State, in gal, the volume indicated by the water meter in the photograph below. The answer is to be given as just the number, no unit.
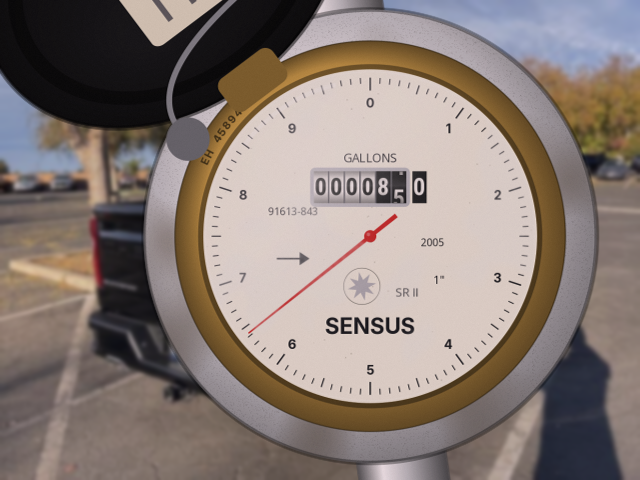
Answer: 846.4
